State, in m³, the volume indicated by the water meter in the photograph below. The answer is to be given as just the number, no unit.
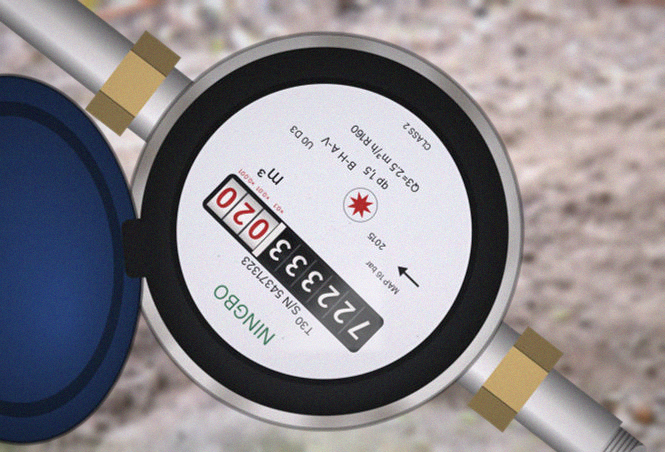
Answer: 722333.020
